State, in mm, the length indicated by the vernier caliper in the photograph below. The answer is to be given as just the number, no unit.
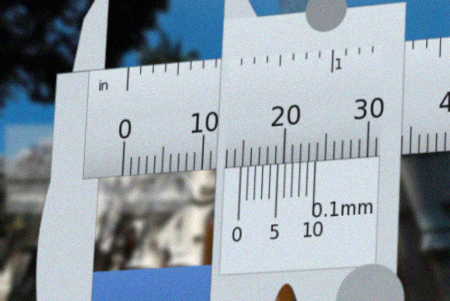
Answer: 14.8
